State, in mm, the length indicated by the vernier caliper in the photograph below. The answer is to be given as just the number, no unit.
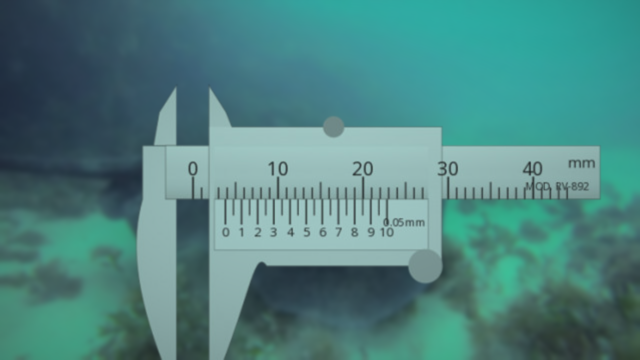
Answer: 3.8
